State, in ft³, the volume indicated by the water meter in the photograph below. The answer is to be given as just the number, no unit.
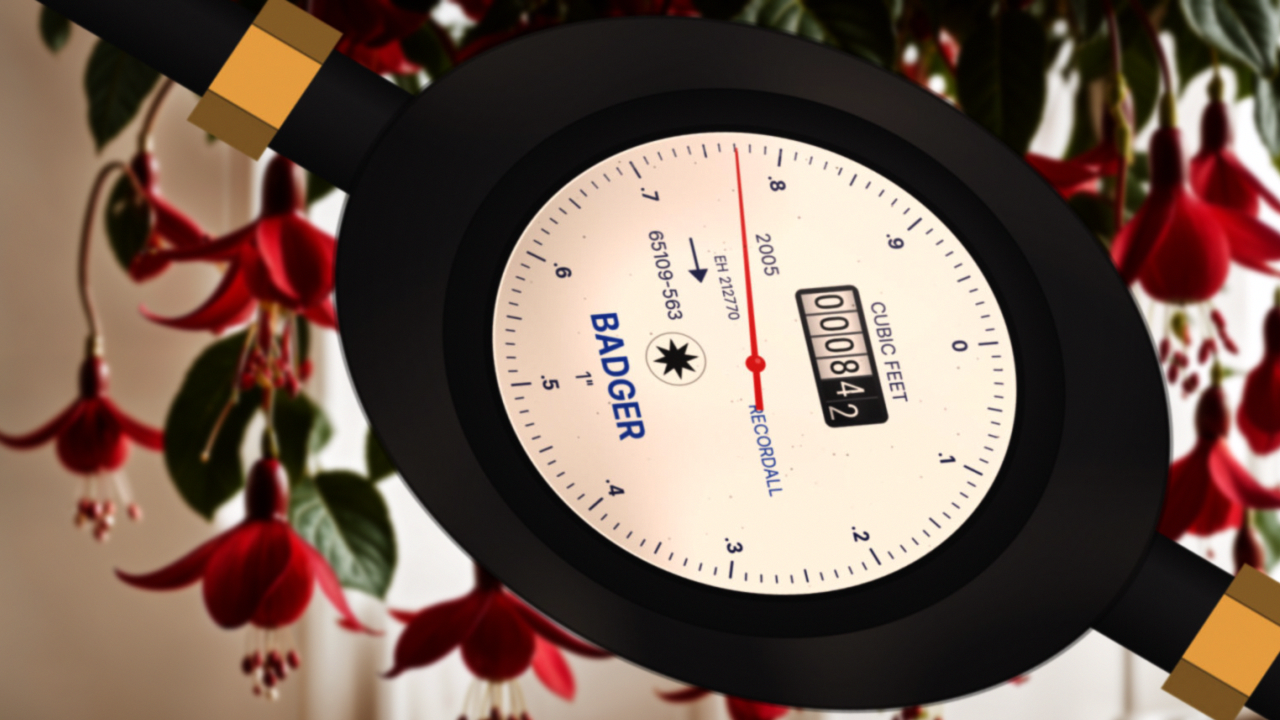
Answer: 841.77
